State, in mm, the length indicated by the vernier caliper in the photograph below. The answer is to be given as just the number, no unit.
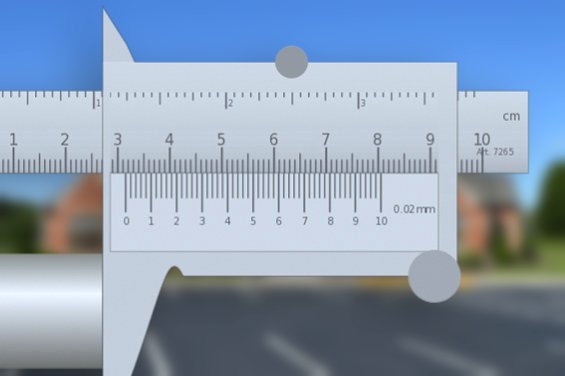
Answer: 31.5
